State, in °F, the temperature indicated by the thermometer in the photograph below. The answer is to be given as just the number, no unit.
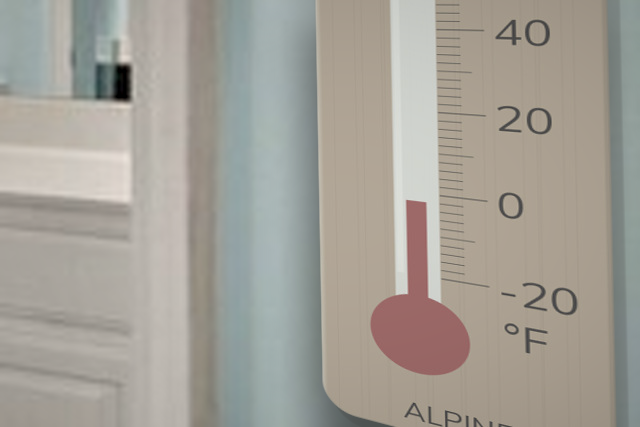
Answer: -2
